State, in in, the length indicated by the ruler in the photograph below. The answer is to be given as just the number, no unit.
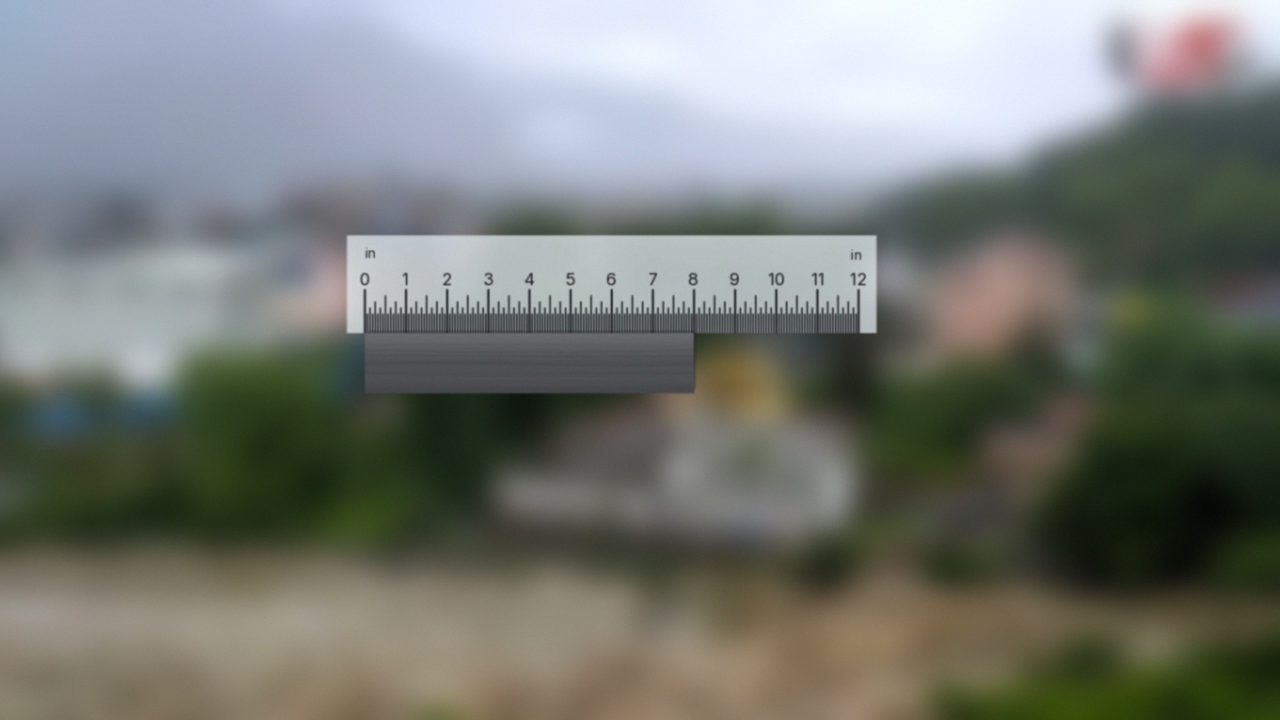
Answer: 8
